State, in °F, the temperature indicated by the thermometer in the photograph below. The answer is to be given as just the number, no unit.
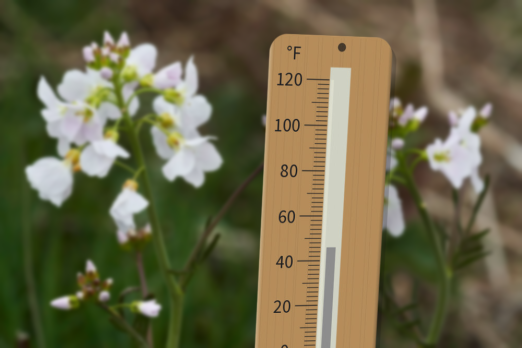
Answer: 46
